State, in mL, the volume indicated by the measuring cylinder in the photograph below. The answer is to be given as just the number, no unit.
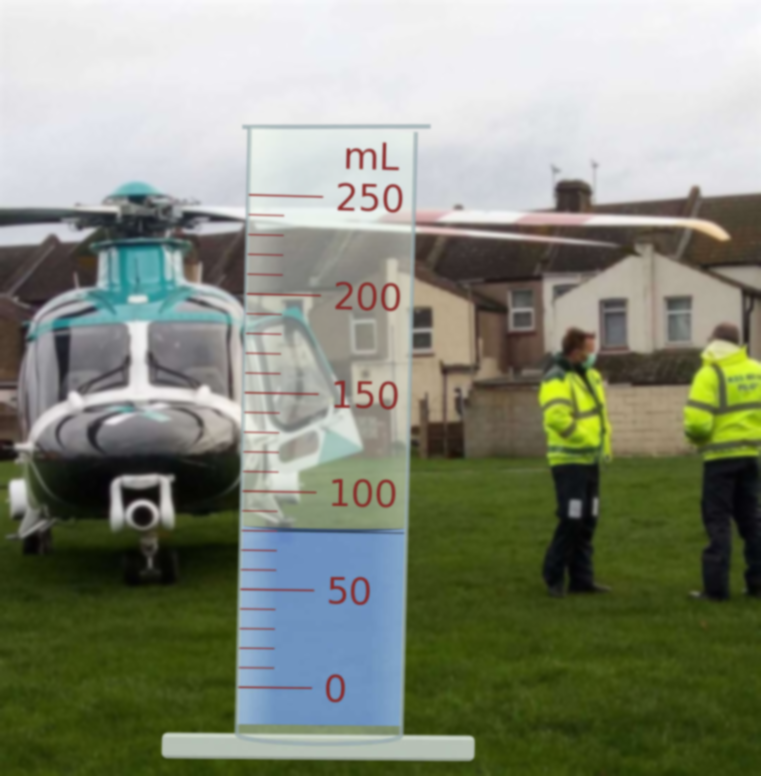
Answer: 80
